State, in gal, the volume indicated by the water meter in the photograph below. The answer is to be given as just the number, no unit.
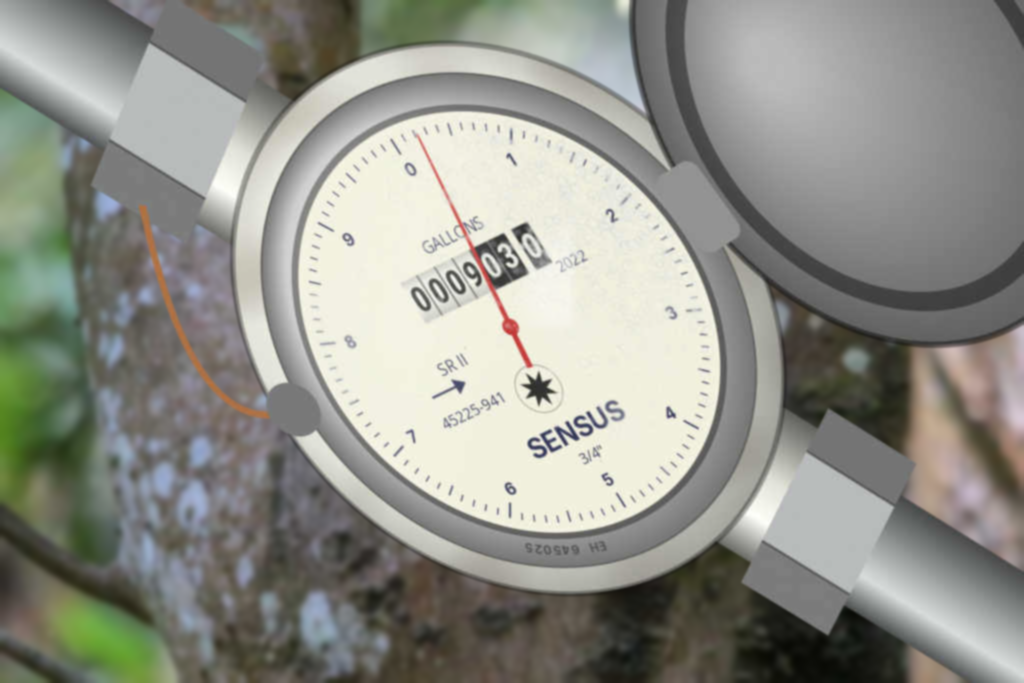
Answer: 9030.2
